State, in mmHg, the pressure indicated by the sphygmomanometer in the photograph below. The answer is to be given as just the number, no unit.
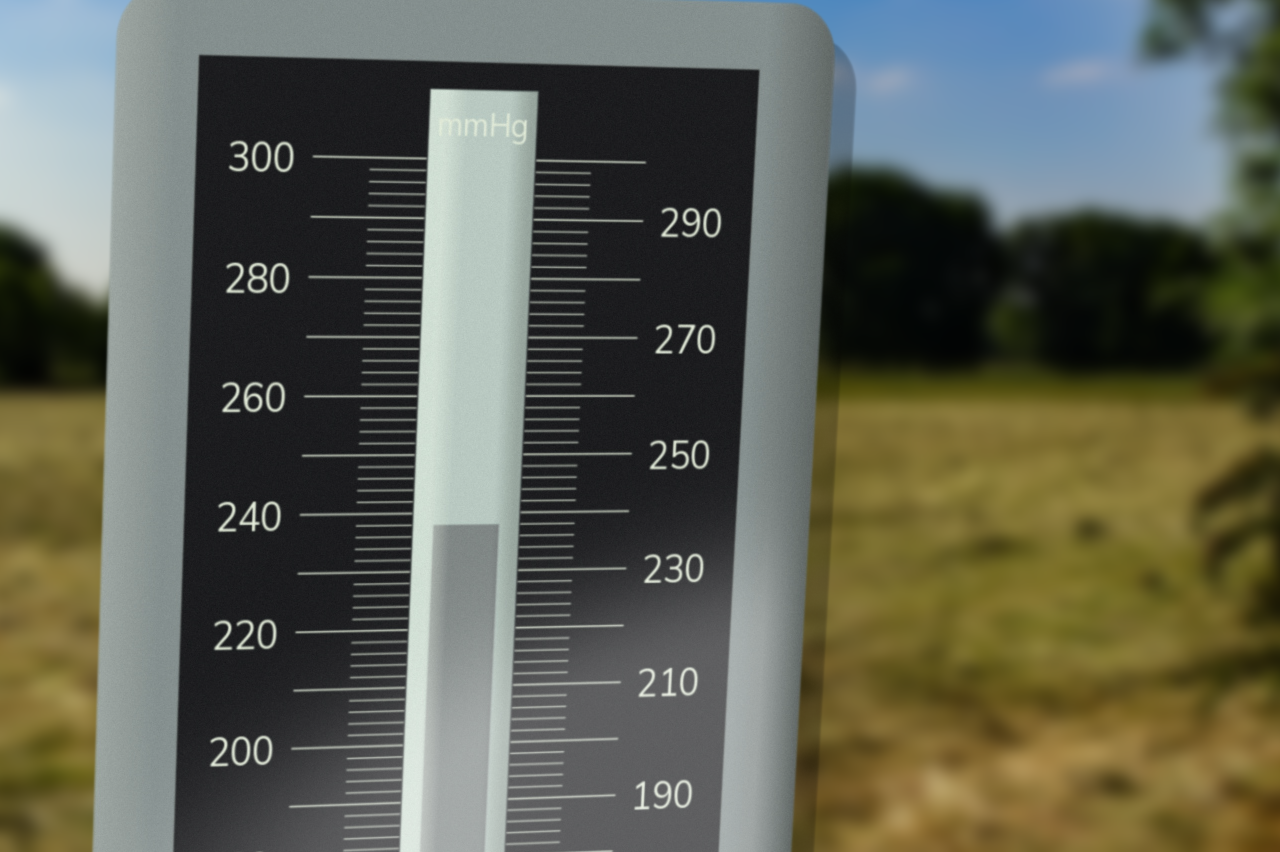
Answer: 238
